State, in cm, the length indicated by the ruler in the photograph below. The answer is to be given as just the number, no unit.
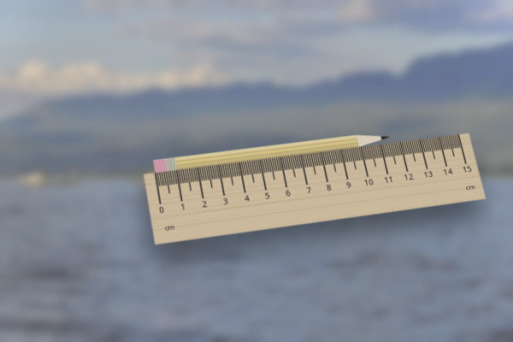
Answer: 11.5
